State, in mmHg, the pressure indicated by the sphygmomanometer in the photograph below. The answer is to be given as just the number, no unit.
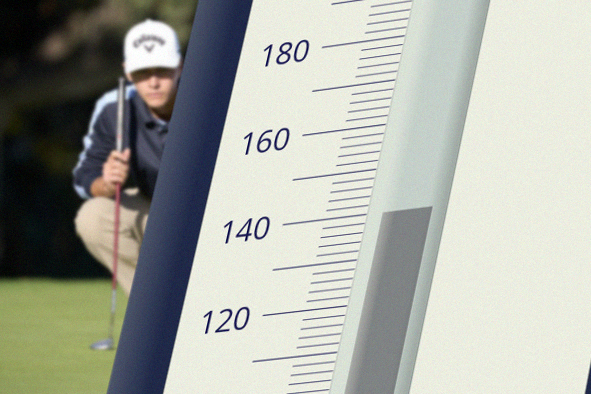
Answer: 140
